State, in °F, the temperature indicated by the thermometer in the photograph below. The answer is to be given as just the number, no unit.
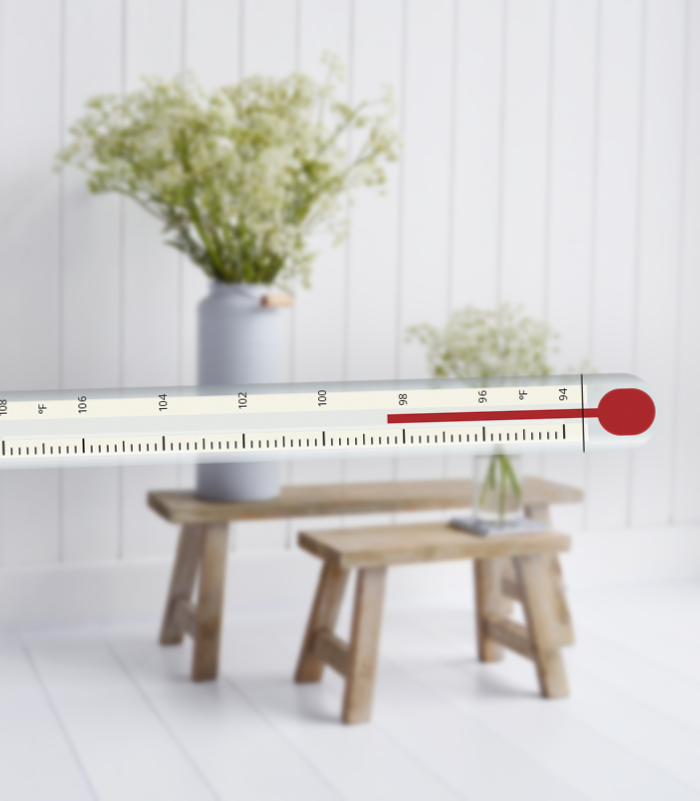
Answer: 98.4
